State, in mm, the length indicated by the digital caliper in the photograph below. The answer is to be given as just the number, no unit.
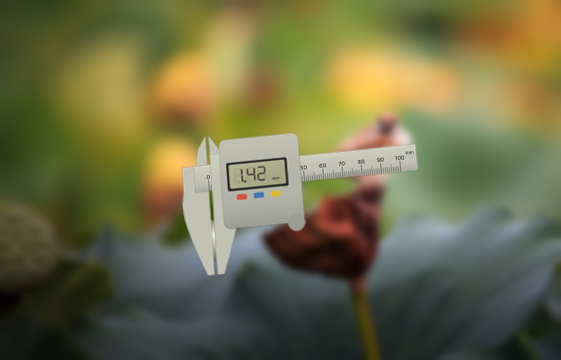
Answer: 1.42
